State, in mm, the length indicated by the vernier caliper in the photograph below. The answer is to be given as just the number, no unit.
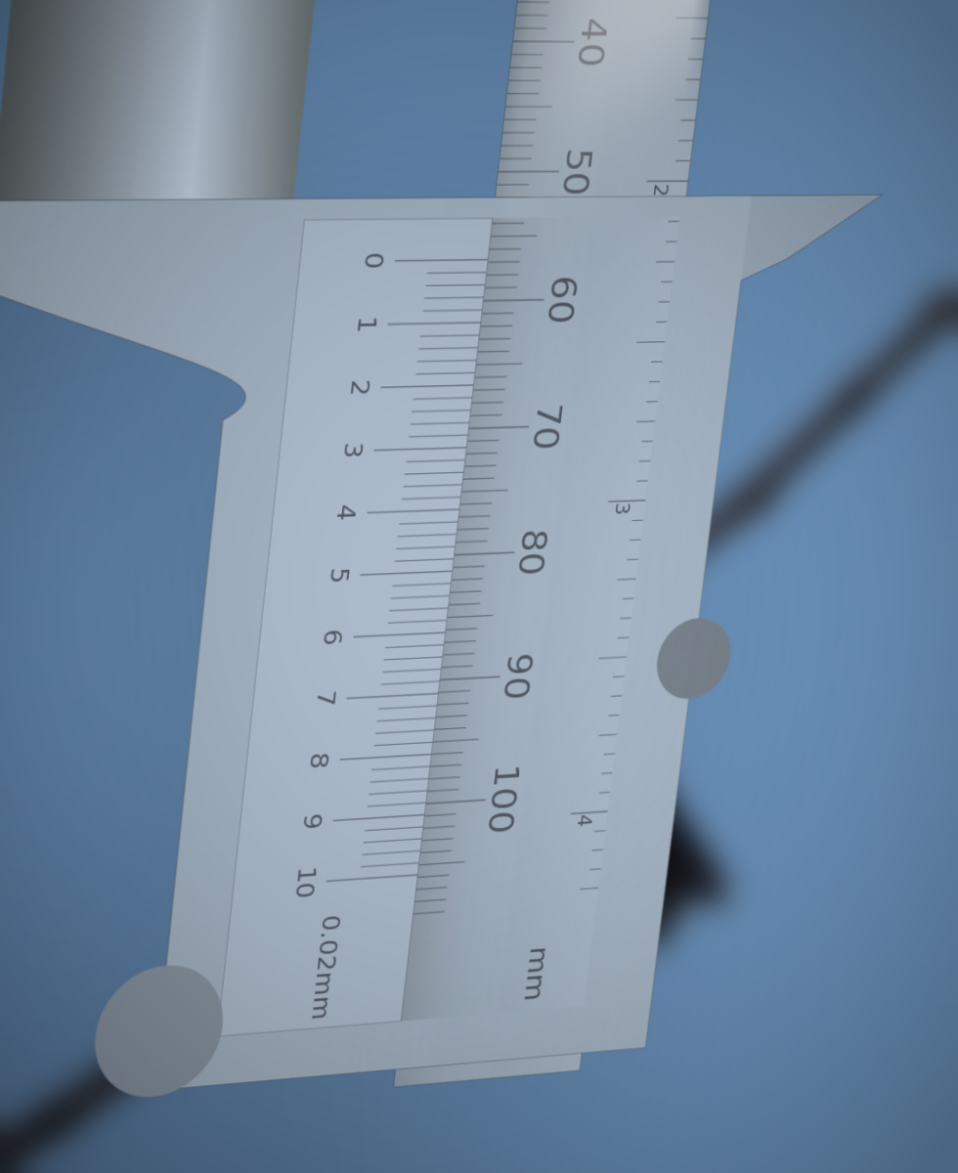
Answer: 56.8
